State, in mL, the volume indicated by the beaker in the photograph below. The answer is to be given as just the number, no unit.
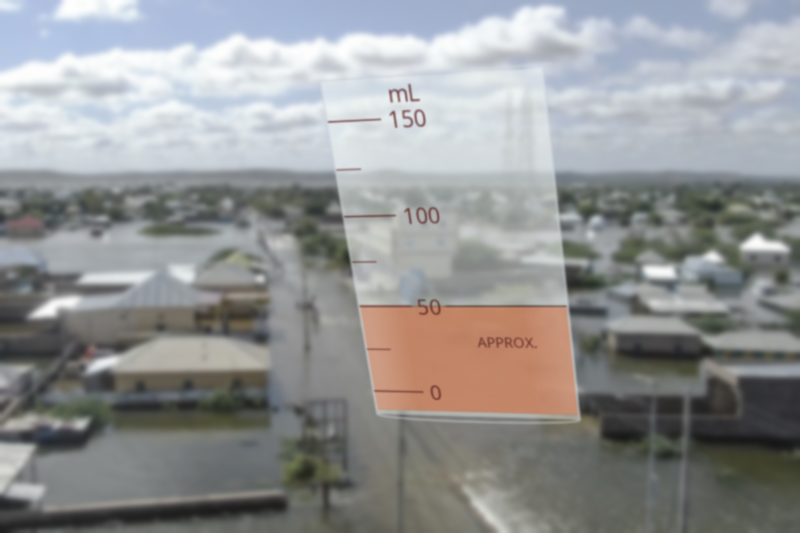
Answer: 50
